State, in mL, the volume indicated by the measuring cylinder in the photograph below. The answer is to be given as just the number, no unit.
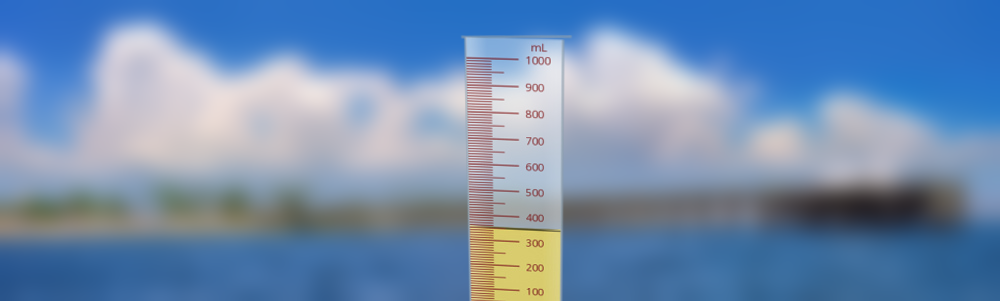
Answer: 350
